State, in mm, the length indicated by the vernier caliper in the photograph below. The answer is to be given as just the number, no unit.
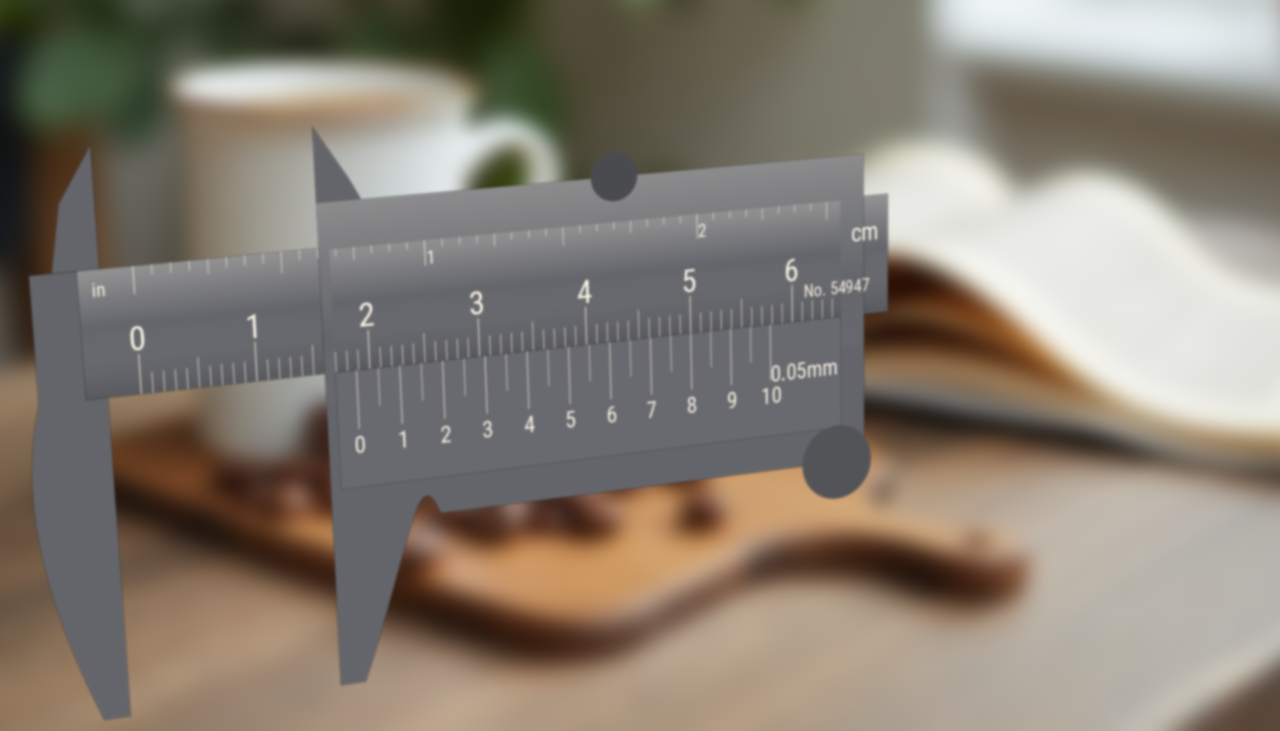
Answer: 18.8
